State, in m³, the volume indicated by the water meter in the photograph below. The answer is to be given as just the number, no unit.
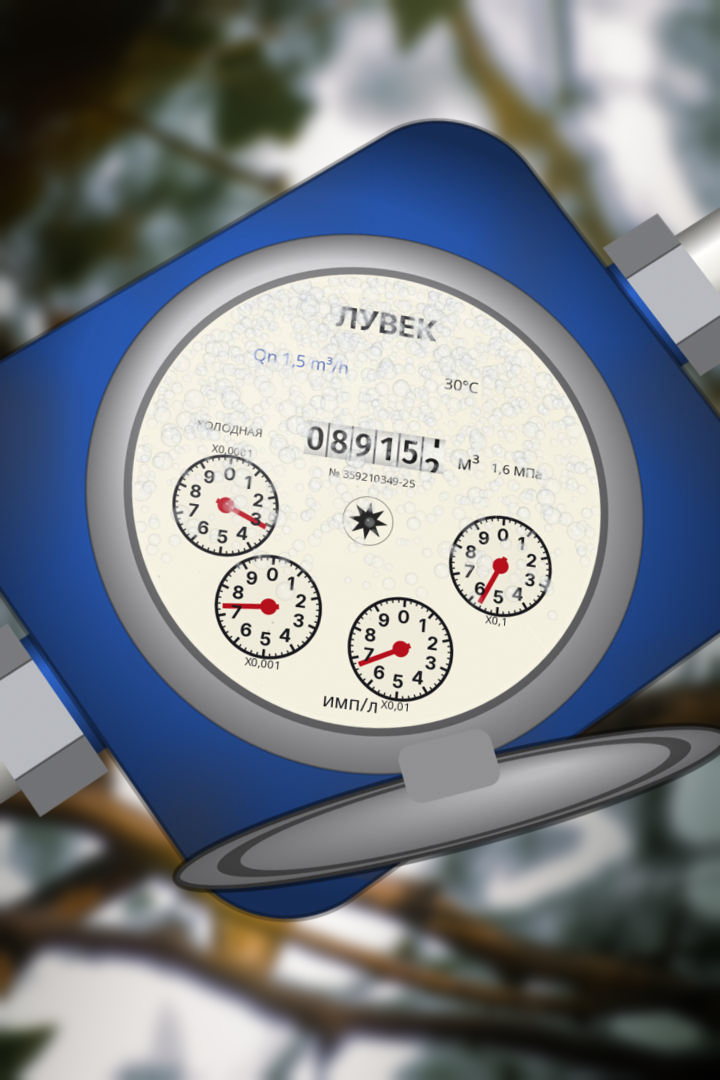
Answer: 89151.5673
